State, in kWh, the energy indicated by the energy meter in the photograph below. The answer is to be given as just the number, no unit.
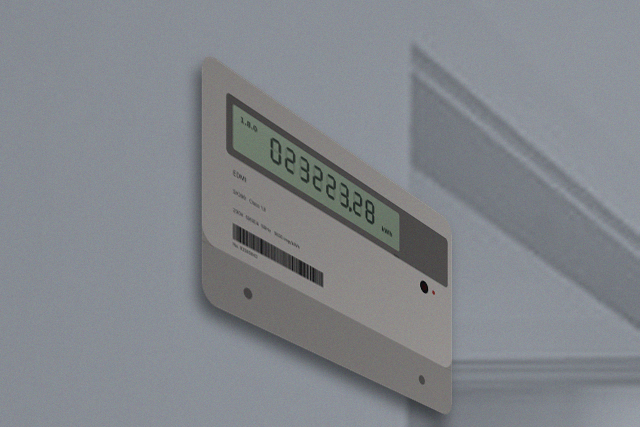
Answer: 23223.28
